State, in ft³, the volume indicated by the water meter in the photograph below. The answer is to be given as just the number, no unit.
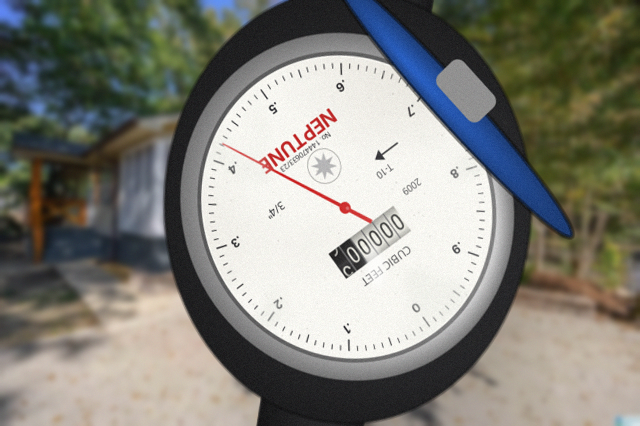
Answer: 5.42
